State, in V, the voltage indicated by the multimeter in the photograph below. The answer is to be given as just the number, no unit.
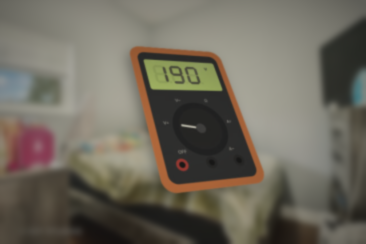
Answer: 190
